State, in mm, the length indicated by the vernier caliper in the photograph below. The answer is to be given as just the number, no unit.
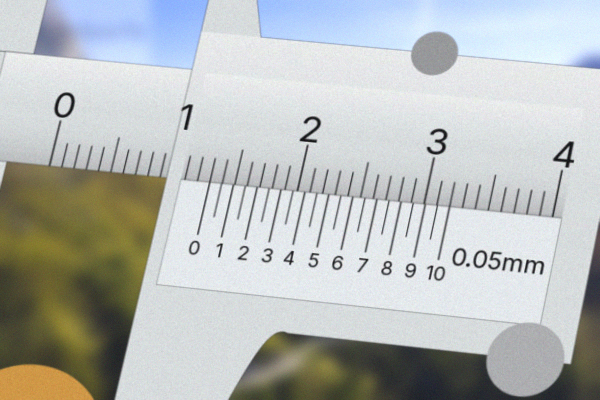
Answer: 13.0
